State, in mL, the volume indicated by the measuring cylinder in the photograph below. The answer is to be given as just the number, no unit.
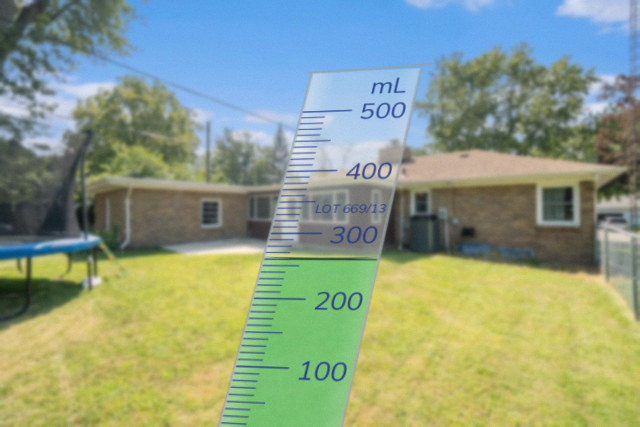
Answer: 260
